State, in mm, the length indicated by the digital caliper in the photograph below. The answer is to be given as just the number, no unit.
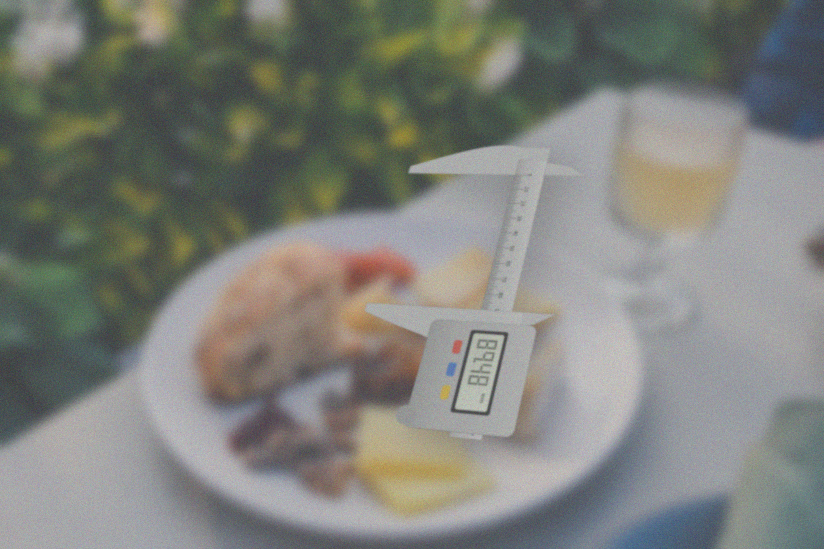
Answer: 89.48
